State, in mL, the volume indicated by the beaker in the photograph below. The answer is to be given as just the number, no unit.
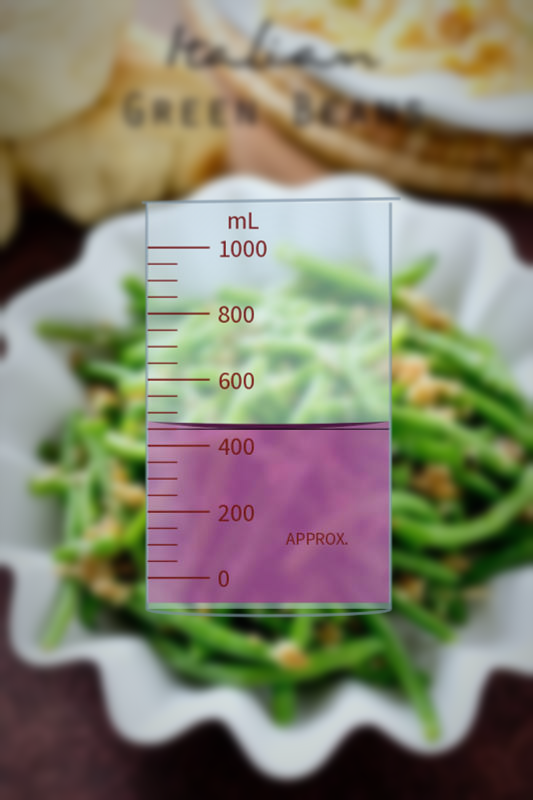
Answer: 450
